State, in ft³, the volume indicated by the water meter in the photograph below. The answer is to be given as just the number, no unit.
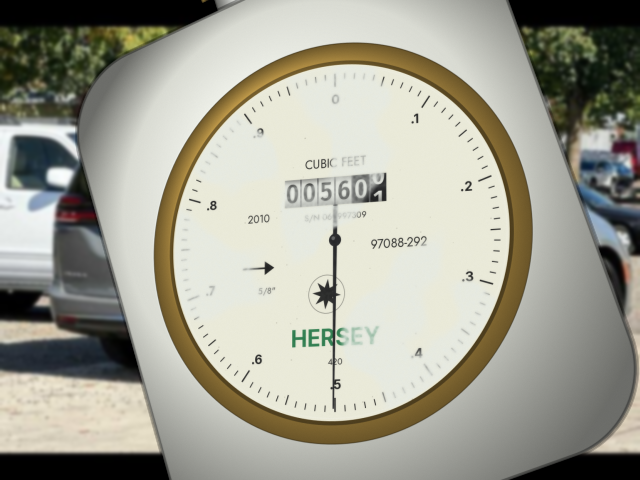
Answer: 5600.50
